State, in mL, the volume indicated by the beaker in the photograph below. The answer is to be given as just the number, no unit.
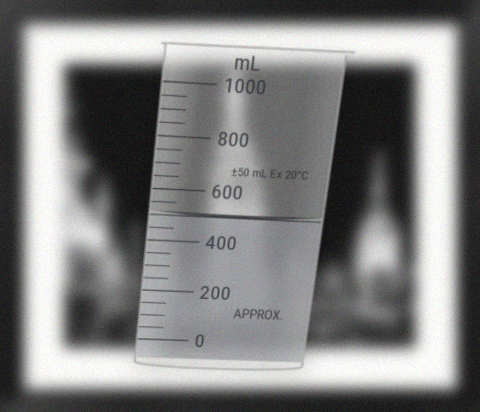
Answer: 500
